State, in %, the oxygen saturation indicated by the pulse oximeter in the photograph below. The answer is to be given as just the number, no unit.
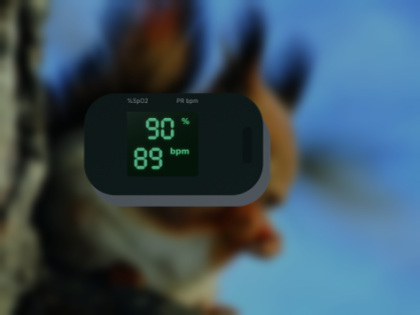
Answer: 90
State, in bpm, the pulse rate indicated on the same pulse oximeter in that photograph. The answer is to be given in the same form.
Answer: 89
